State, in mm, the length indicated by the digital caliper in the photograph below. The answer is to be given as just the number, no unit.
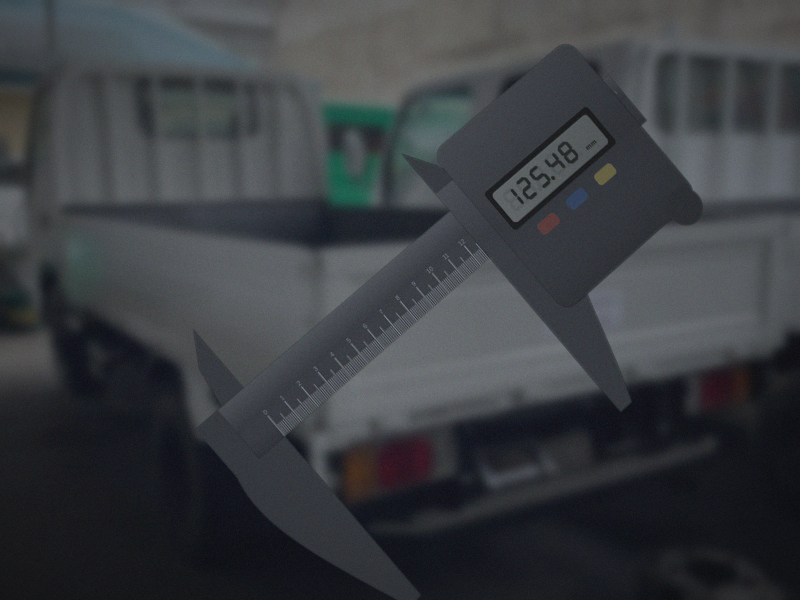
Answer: 125.48
